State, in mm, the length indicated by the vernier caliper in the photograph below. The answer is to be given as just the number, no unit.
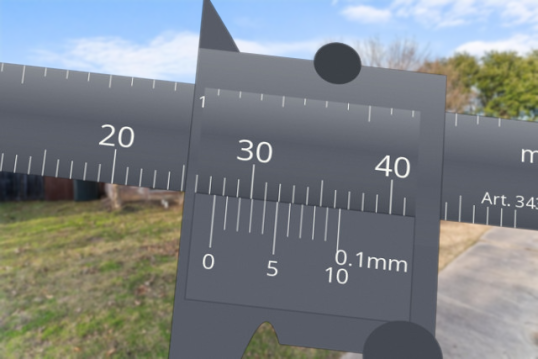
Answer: 27.4
